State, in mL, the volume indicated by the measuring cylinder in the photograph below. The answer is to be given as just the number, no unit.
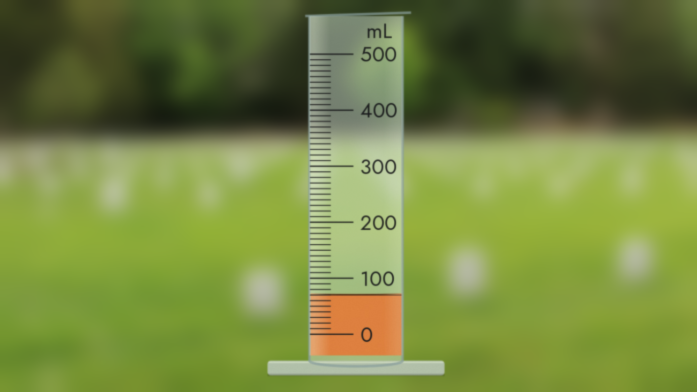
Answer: 70
